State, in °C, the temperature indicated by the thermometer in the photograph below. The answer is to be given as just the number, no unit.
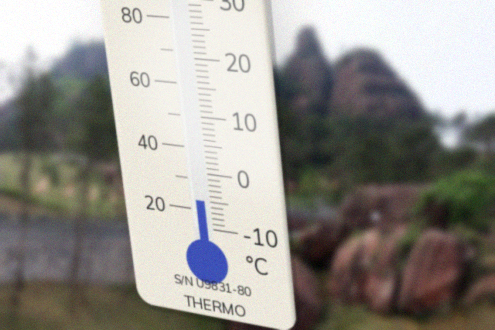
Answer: -5
